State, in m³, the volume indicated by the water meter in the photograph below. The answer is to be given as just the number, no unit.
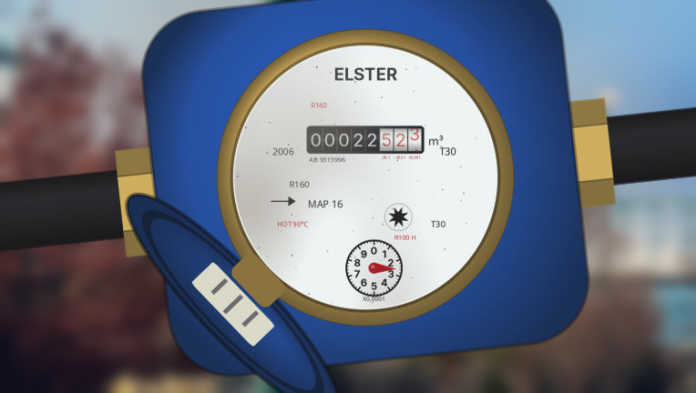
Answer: 22.5232
